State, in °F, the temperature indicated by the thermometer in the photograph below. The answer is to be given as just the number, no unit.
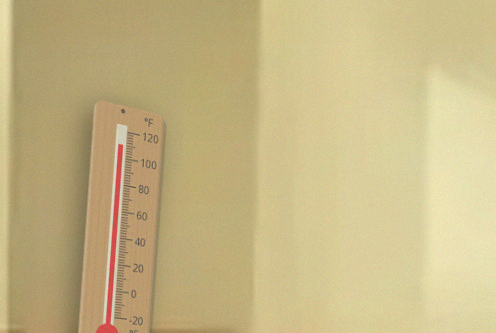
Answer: 110
